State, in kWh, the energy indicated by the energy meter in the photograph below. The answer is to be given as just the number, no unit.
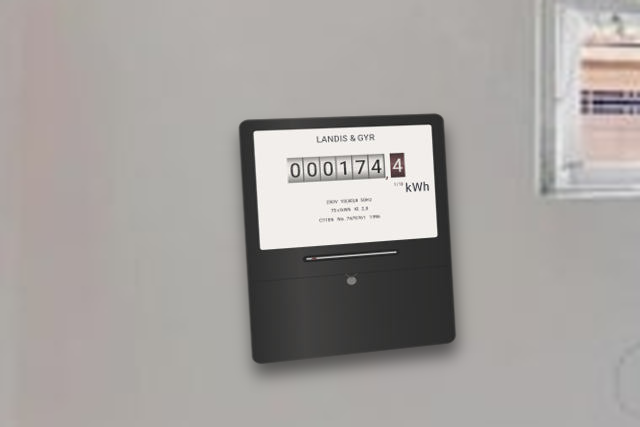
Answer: 174.4
